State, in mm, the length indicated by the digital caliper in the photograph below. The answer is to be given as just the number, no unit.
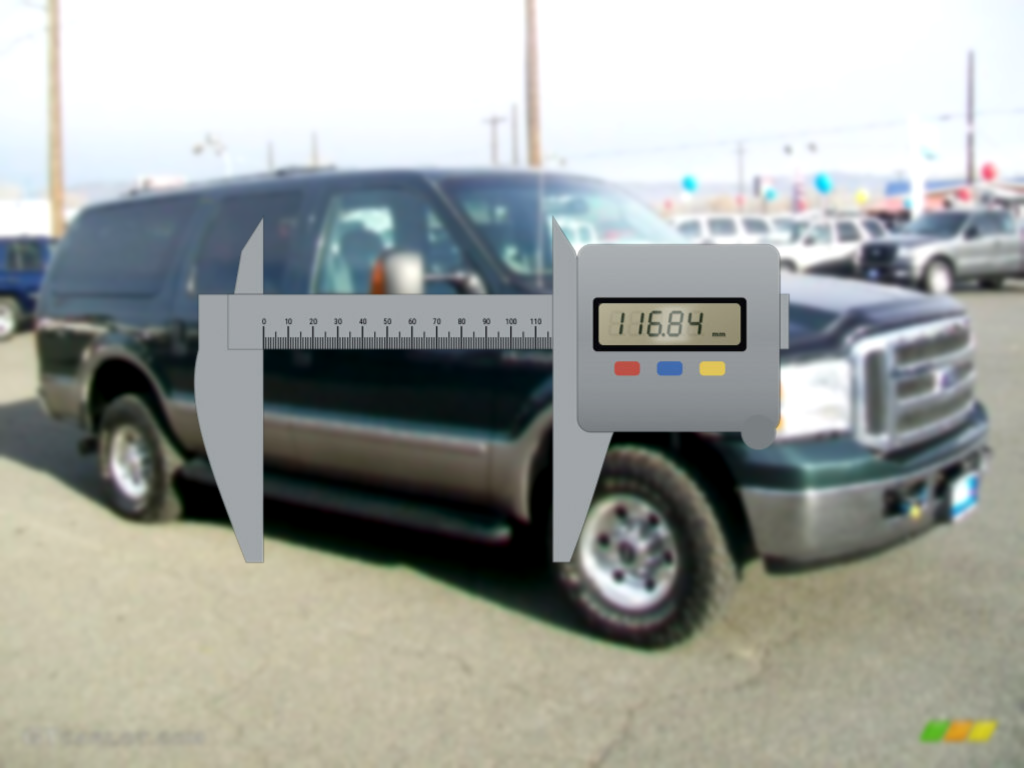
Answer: 116.84
